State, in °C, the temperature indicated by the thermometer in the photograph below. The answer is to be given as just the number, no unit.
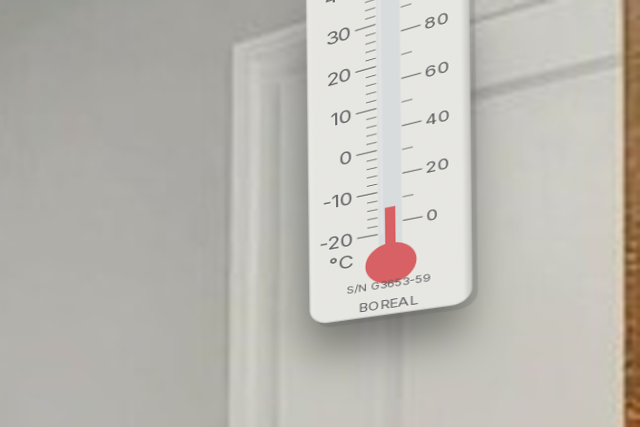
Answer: -14
